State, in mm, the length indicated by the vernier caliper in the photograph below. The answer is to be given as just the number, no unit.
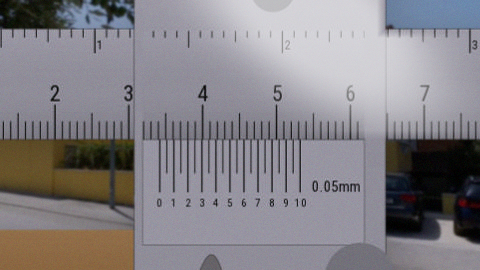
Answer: 34.2
